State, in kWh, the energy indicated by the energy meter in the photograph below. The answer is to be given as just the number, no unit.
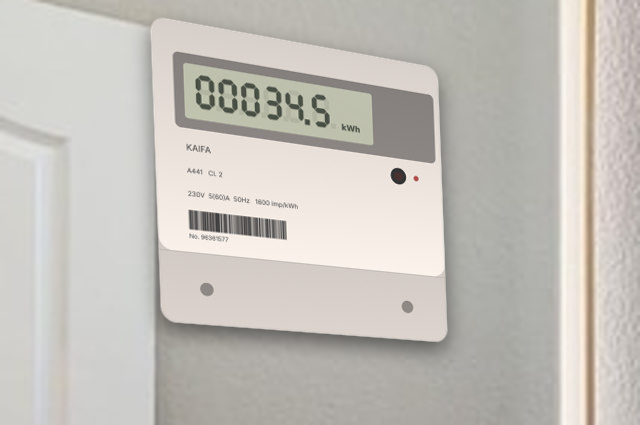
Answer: 34.5
